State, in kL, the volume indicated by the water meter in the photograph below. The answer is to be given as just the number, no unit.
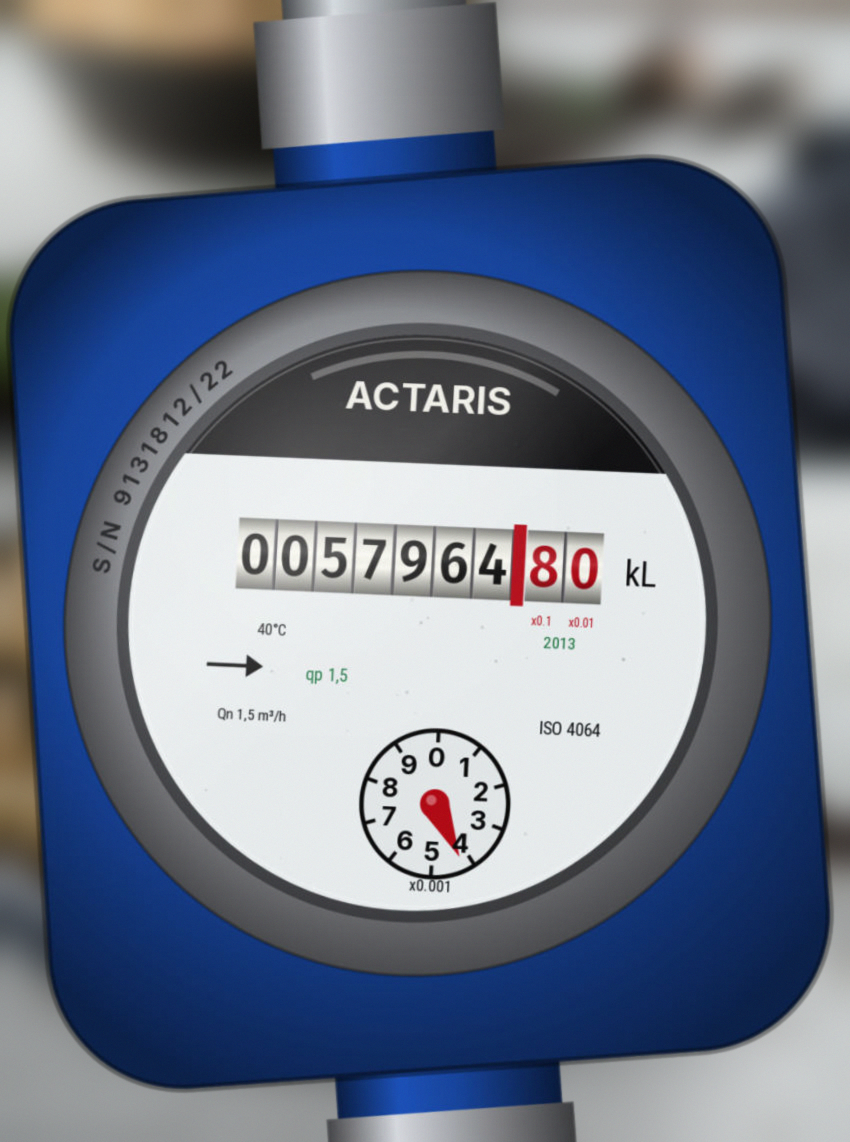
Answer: 57964.804
